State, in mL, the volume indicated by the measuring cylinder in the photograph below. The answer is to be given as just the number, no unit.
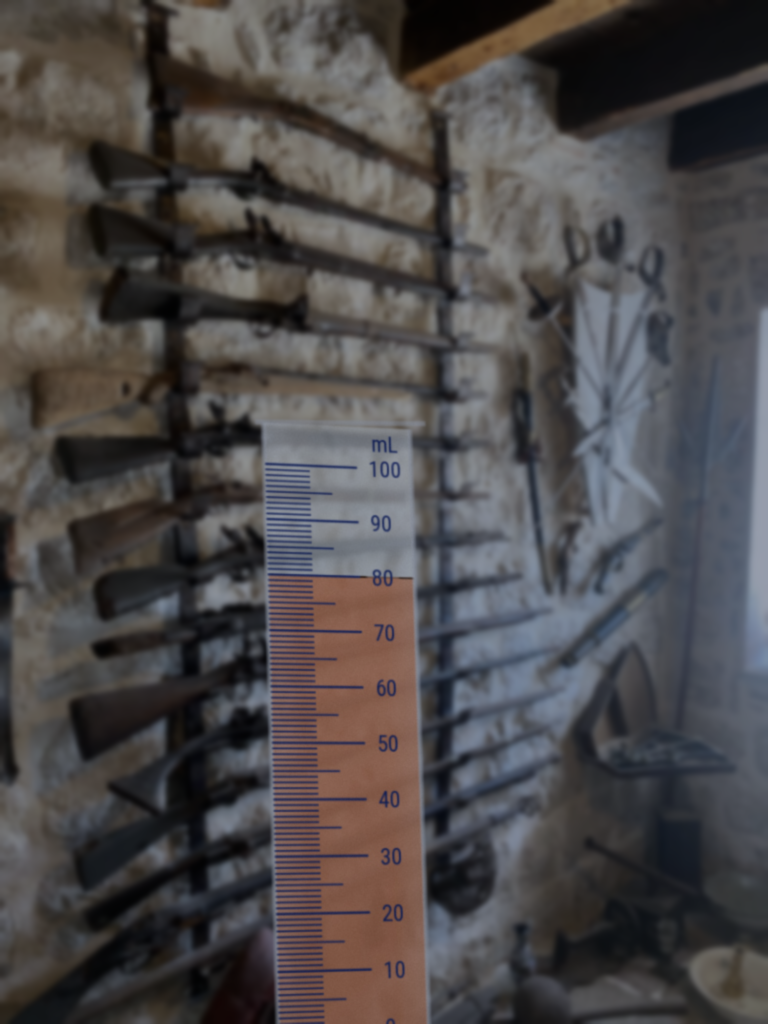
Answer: 80
